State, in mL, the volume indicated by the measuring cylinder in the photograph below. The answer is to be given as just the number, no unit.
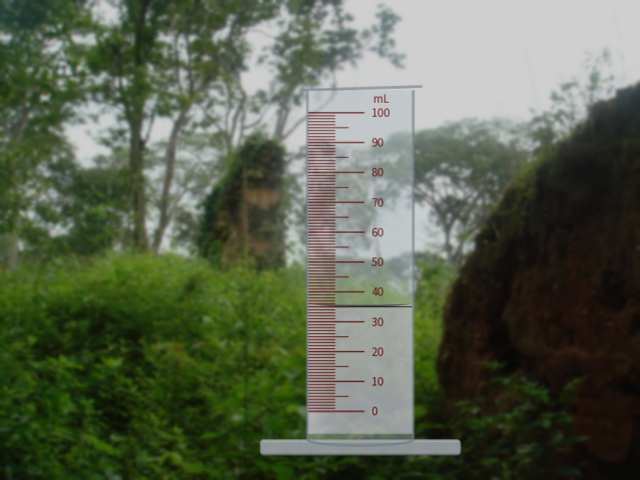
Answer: 35
